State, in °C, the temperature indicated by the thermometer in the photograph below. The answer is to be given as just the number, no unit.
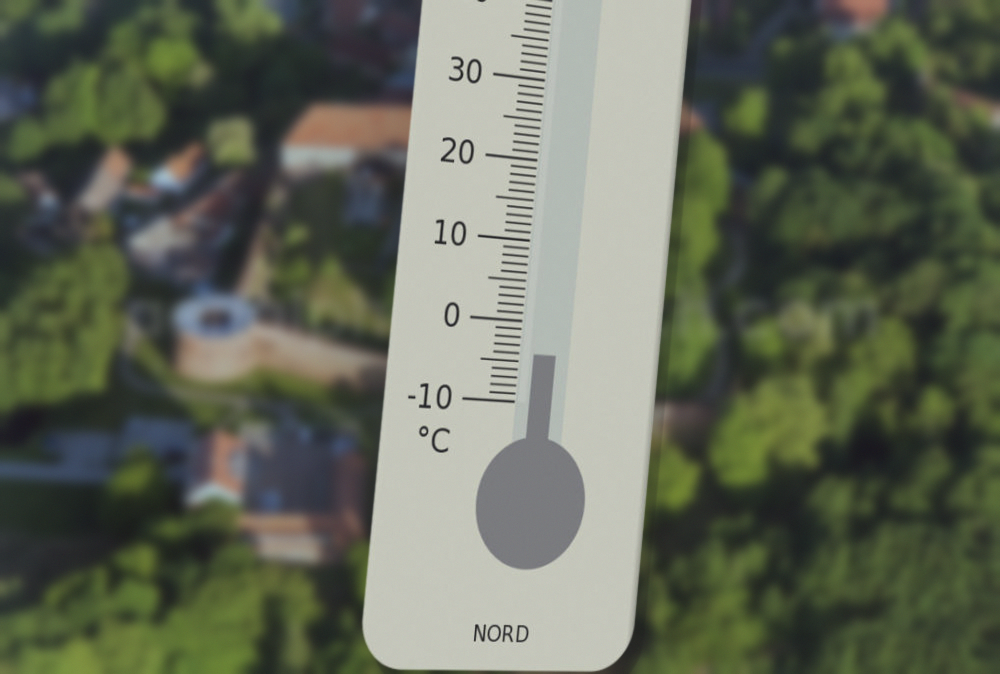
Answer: -4
